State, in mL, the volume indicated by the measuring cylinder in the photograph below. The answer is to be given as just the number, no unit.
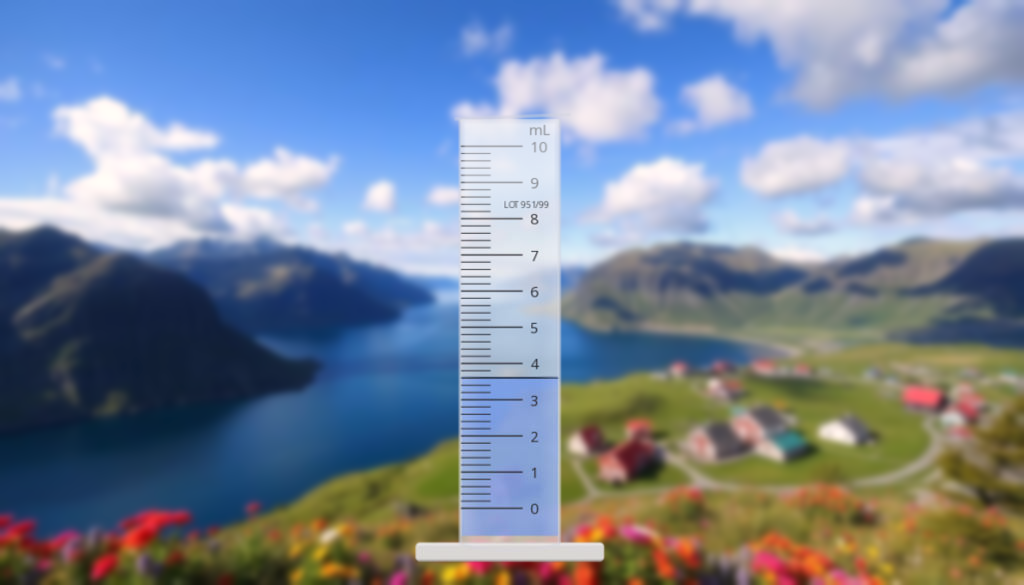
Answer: 3.6
